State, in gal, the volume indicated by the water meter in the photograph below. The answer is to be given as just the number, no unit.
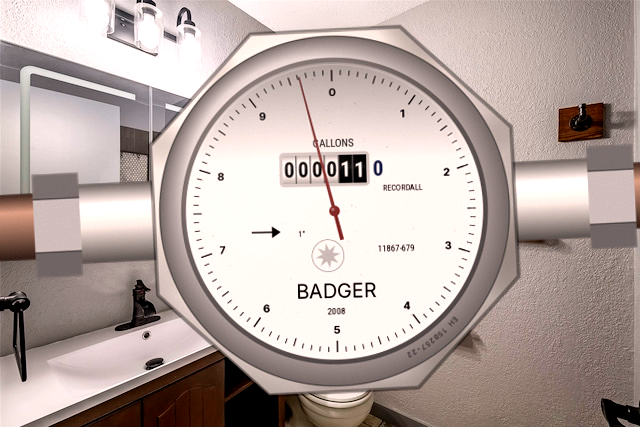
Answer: 109.6
